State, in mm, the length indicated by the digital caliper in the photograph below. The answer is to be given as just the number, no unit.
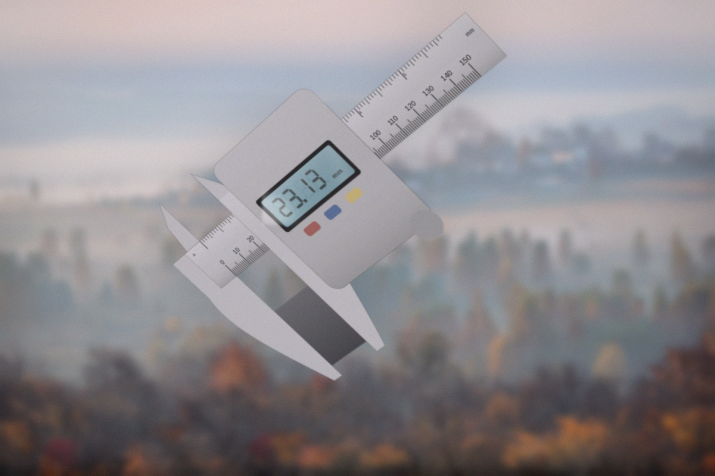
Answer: 23.13
